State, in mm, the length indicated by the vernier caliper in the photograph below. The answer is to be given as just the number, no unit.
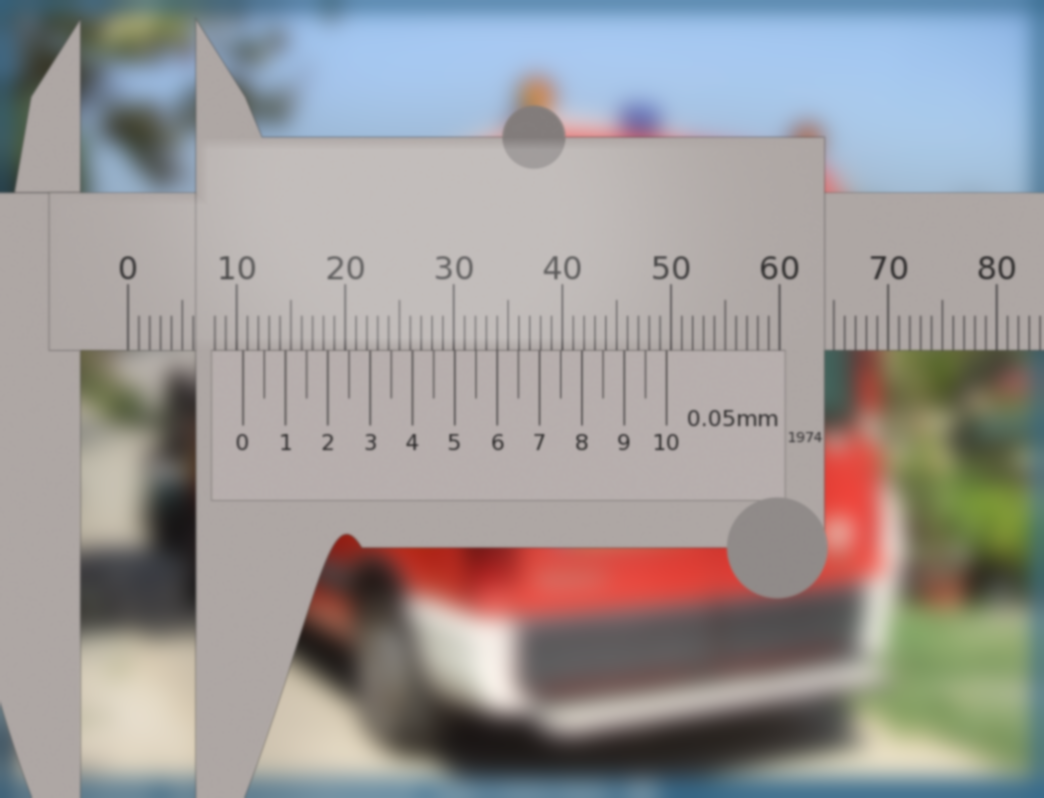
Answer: 10.6
